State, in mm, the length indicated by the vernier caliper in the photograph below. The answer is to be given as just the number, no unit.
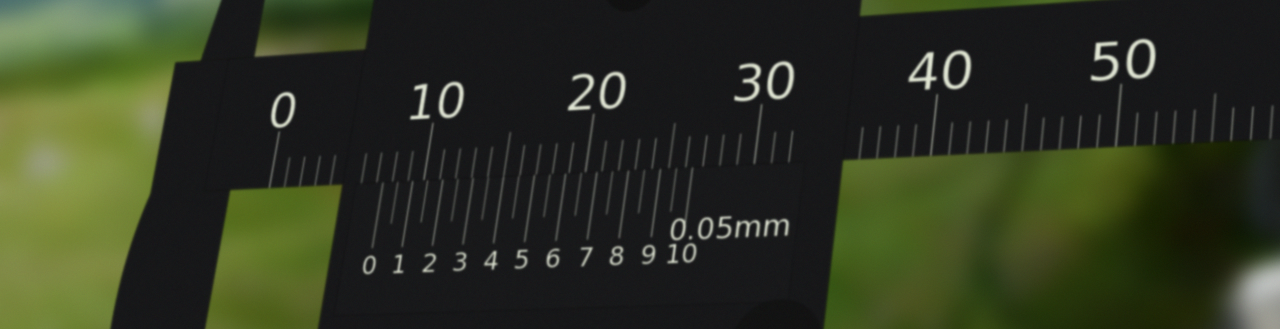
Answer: 7.4
